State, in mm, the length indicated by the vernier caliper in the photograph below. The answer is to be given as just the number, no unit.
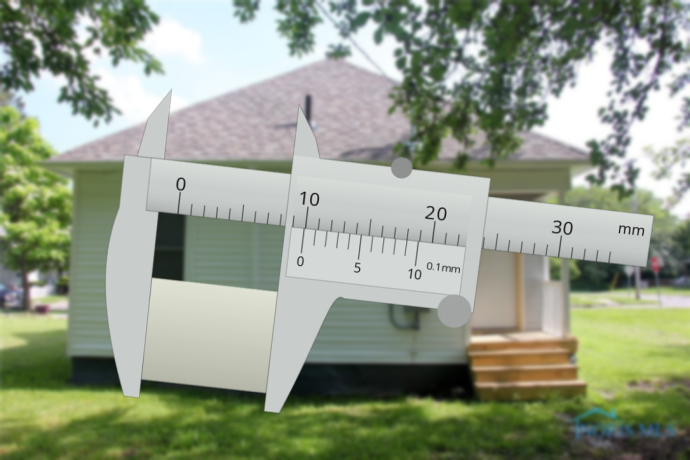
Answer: 9.9
